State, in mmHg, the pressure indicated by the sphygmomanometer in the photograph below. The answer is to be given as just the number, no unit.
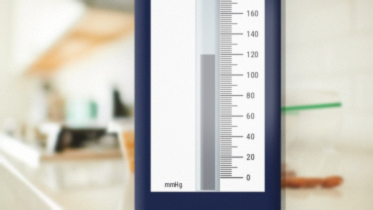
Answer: 120
